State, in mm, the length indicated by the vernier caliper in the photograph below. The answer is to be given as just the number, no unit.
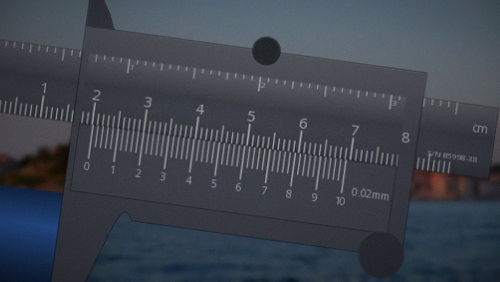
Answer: 20.2
